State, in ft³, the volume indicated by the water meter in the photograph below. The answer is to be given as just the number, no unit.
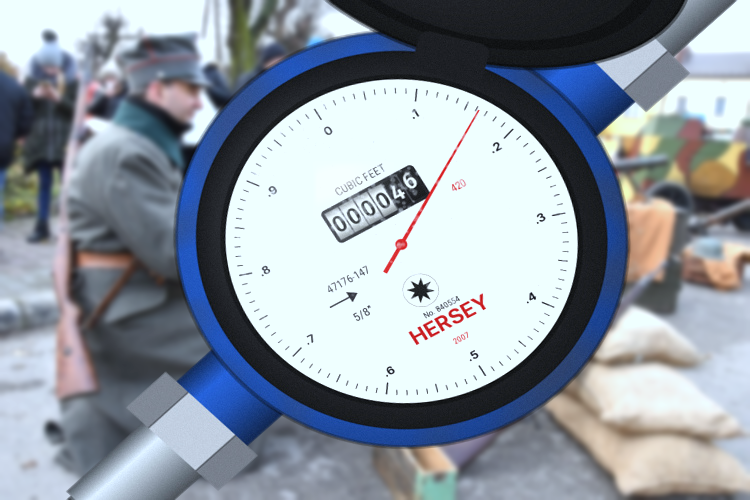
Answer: 46.16
